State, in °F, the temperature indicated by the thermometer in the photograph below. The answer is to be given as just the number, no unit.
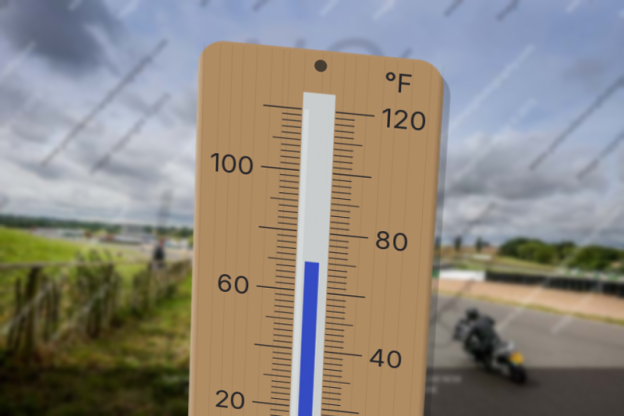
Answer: 70
